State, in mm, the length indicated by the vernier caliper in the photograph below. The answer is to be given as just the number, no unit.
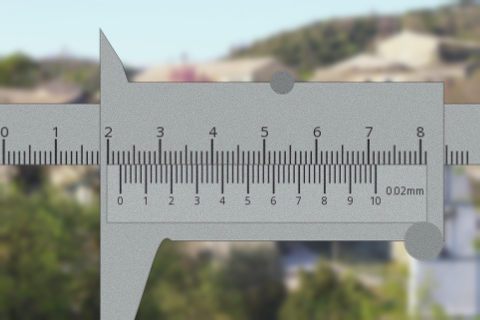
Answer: 22.4
